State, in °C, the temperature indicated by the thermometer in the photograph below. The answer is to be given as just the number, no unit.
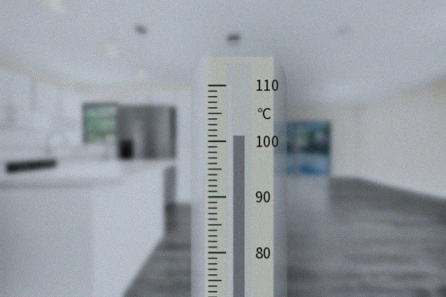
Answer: 101
